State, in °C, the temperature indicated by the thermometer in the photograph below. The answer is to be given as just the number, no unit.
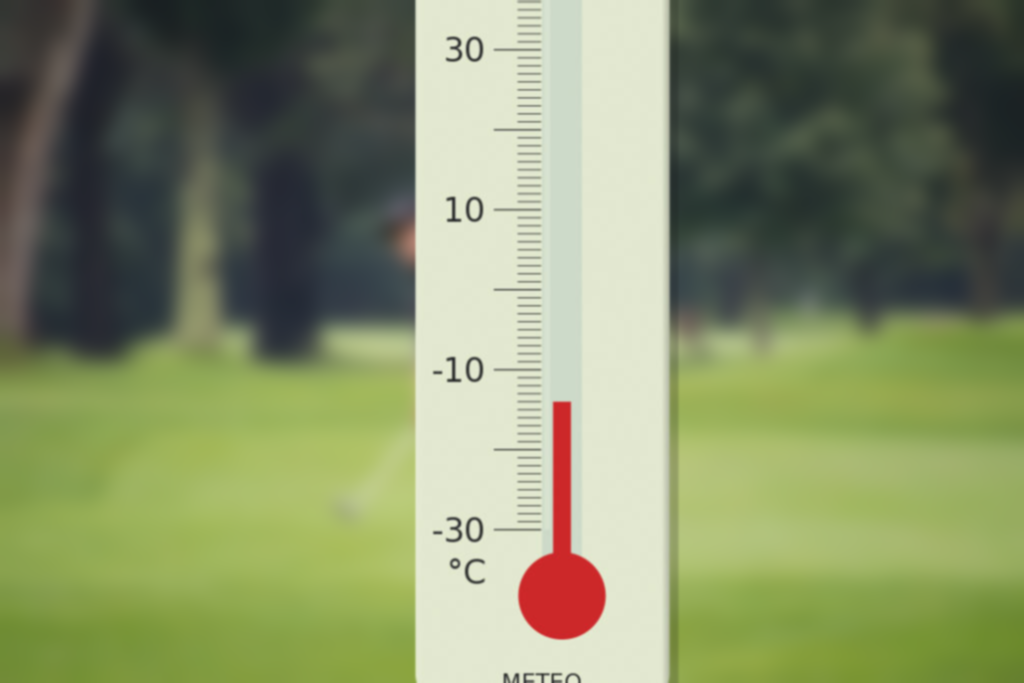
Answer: -14
